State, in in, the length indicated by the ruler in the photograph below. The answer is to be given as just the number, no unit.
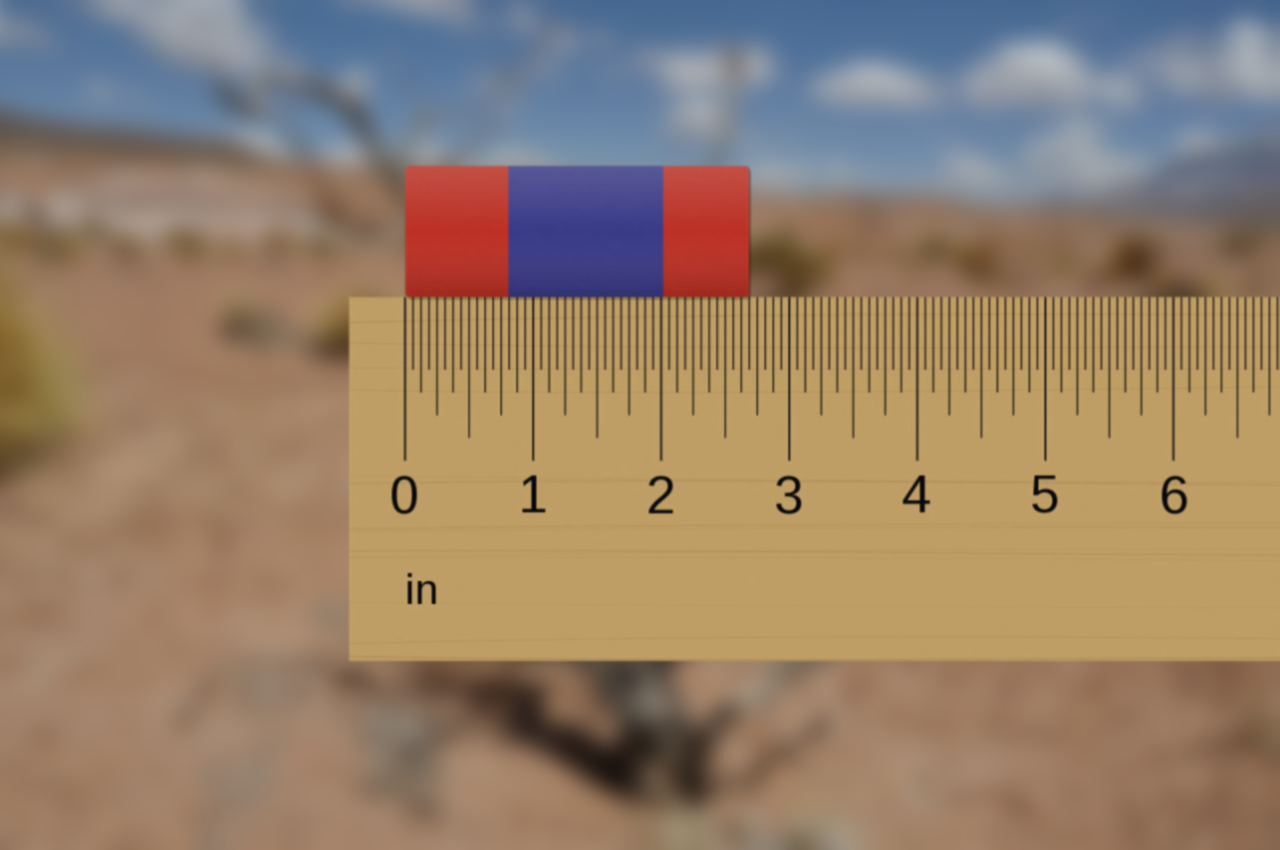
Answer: 2.6875
